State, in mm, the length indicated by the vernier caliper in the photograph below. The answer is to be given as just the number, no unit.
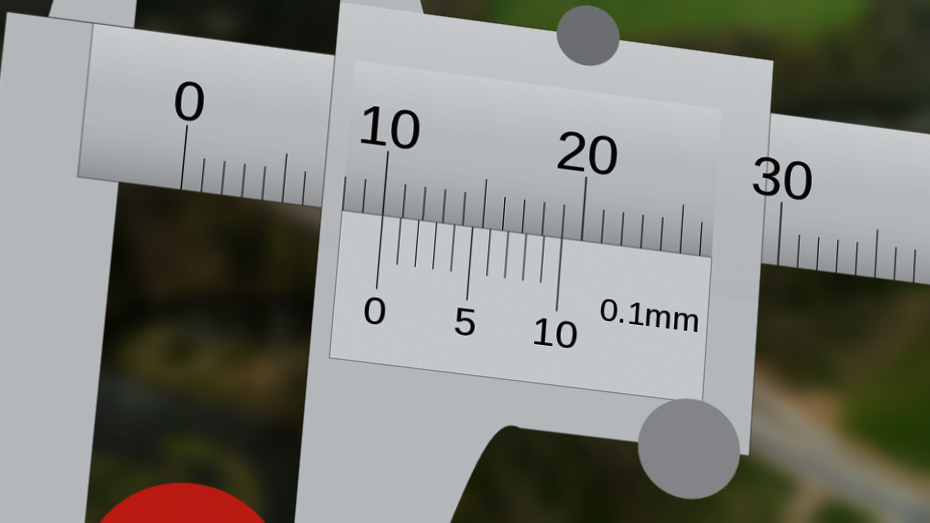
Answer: 10.0
